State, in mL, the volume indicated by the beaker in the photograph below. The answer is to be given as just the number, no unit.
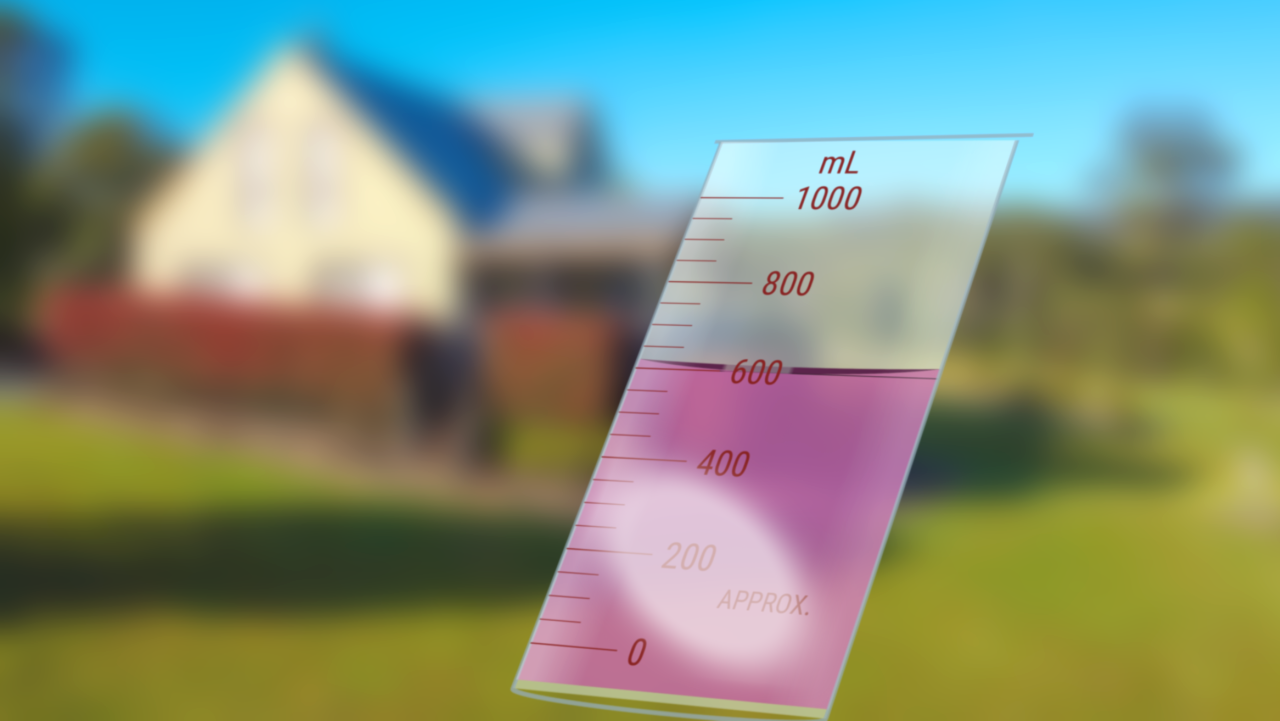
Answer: 600
